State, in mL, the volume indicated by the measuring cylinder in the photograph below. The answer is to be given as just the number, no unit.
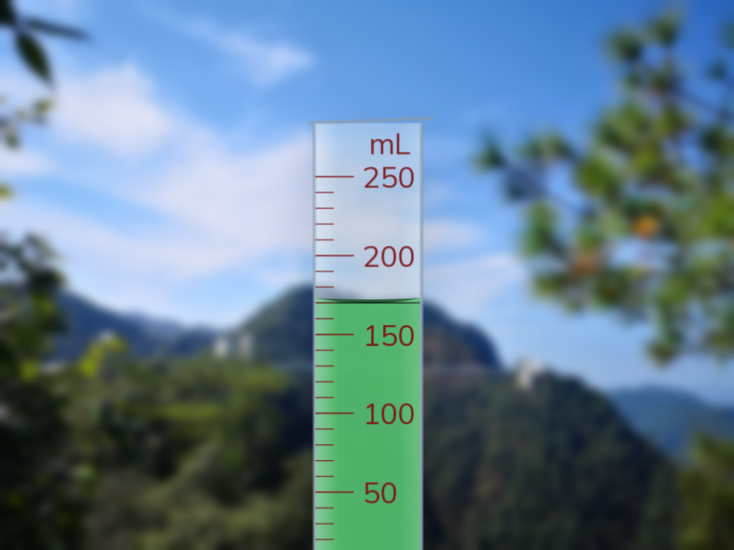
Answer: 170
